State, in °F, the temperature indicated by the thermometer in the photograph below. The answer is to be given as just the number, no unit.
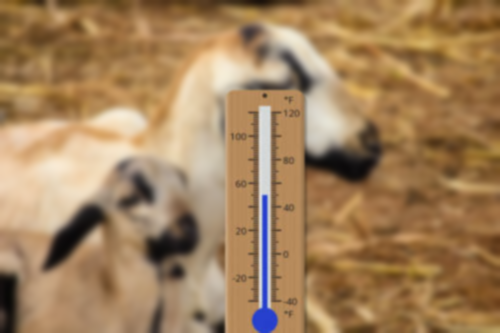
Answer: 50
